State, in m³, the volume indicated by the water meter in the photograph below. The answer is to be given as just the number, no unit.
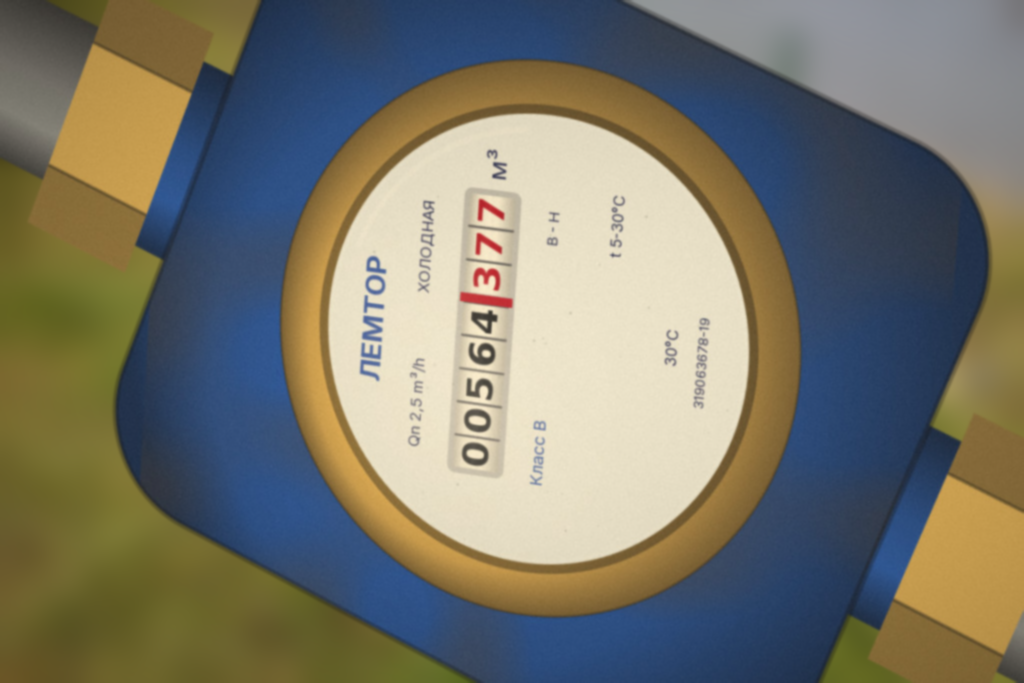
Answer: 564.377
